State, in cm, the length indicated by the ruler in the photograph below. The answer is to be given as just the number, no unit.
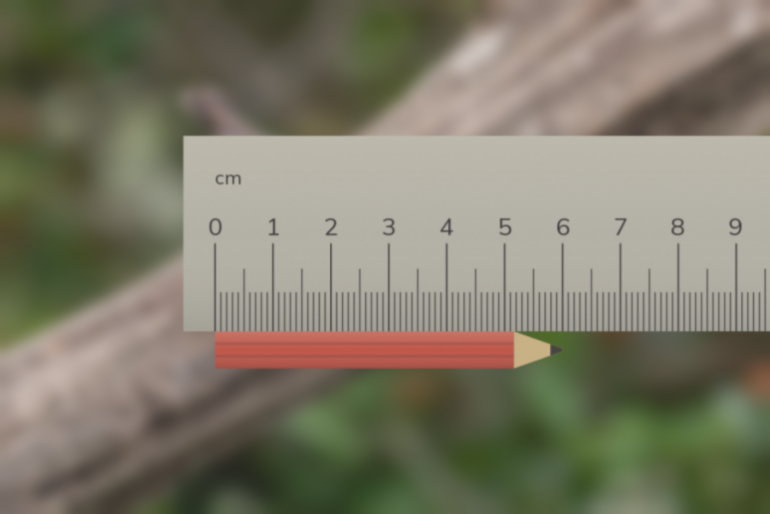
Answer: 6
